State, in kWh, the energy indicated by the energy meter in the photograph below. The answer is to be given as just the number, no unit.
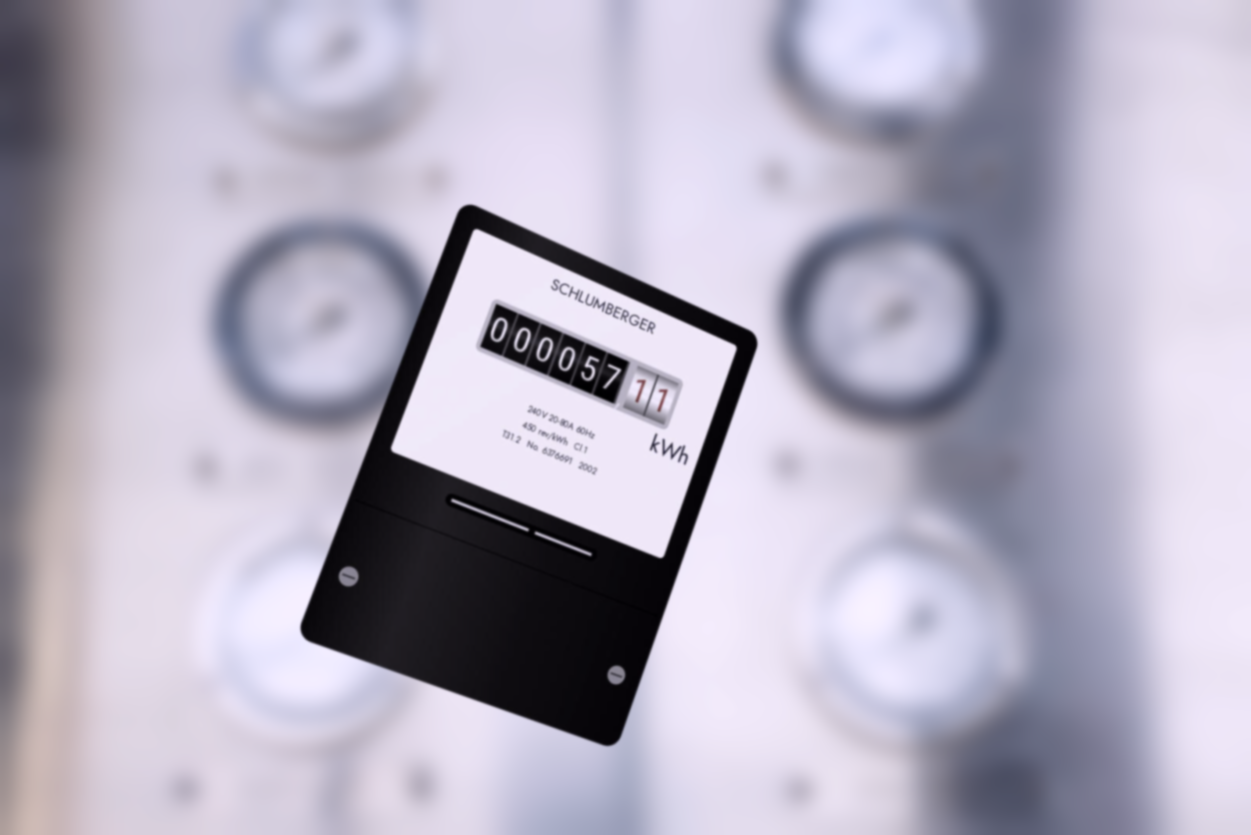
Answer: 57.11
